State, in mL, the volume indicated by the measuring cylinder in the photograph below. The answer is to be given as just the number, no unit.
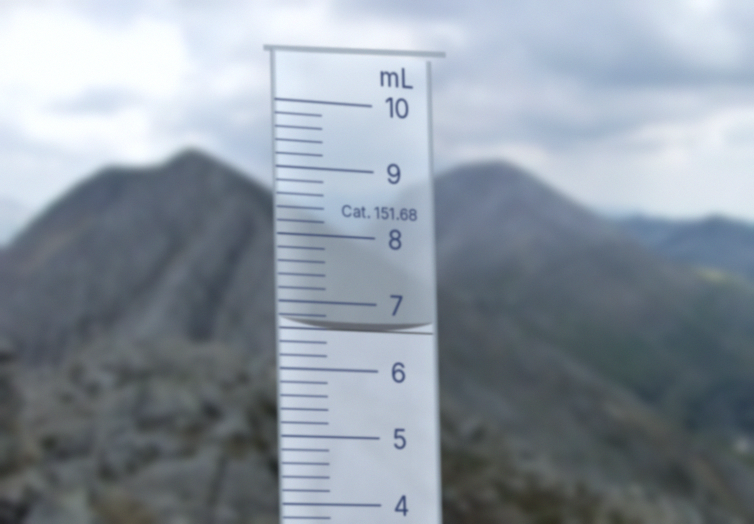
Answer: 6.6
